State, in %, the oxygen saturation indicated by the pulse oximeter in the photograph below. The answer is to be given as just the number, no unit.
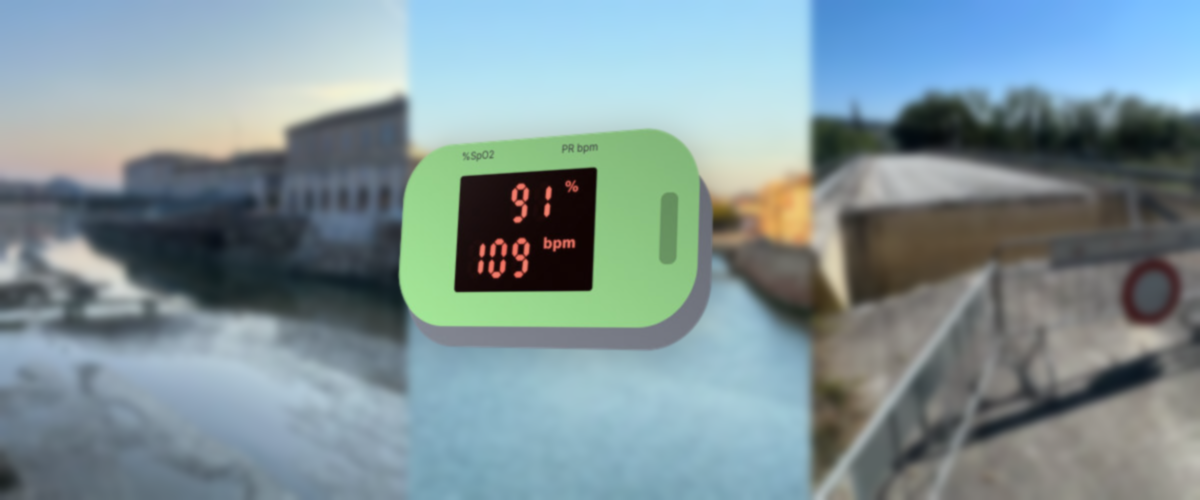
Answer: 91
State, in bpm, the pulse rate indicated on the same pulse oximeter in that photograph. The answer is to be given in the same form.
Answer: 109
